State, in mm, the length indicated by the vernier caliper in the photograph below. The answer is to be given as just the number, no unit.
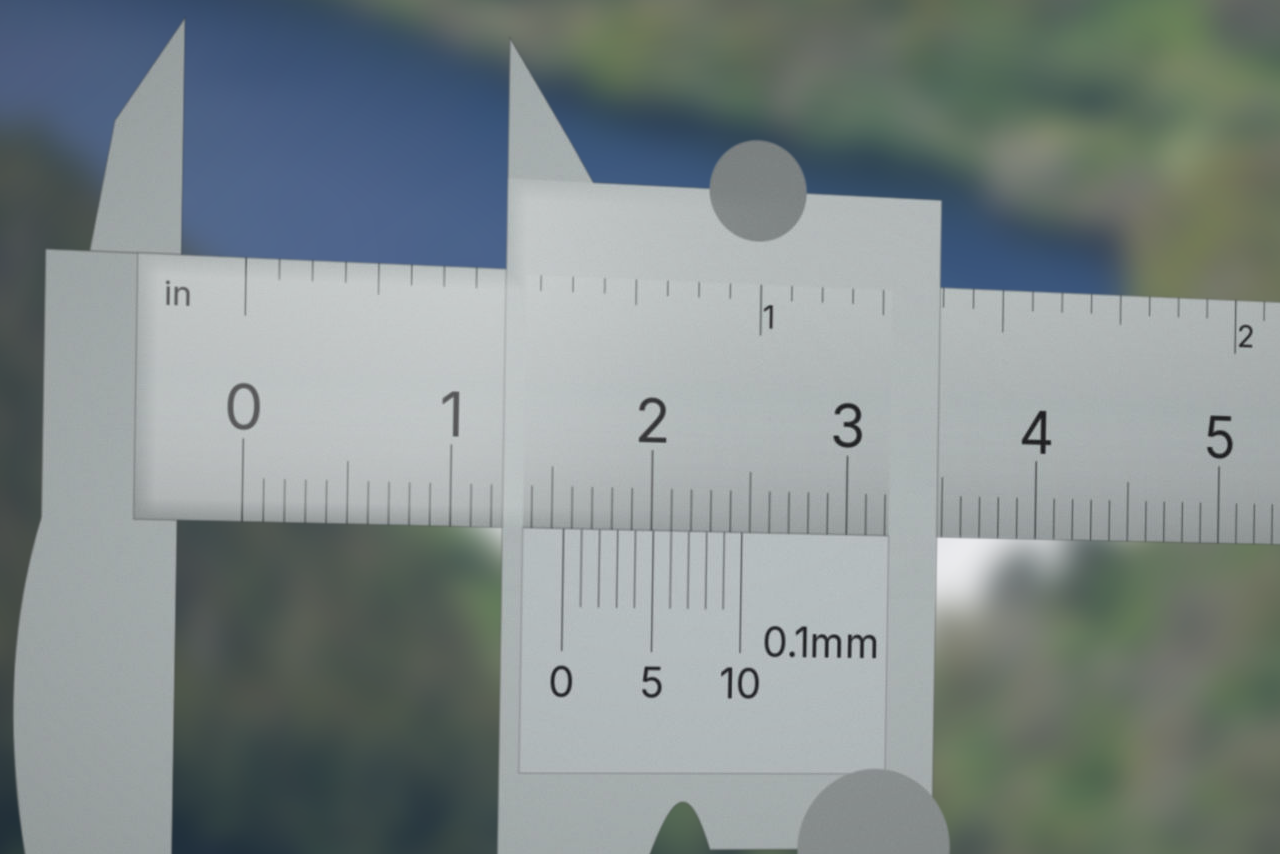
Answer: 15.6
